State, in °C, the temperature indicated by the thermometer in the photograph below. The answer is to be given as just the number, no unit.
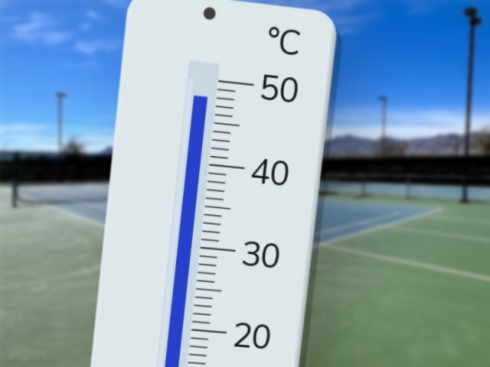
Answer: 48
